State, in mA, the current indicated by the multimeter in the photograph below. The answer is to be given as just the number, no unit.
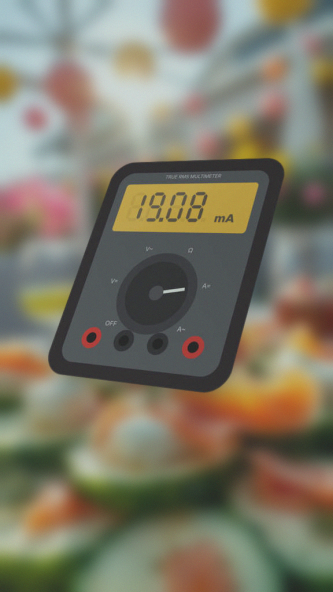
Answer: 19.08
